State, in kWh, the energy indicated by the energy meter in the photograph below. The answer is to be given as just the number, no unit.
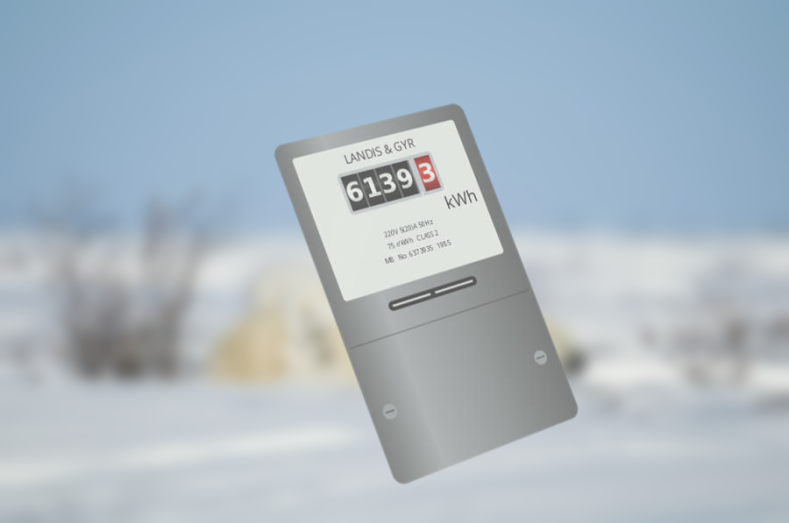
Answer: 6139.3
